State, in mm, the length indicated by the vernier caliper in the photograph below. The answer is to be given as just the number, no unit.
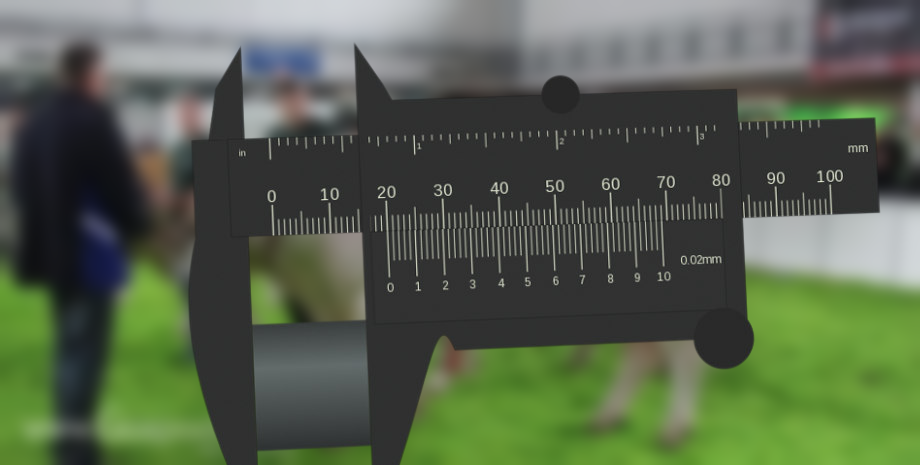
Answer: 20.0
